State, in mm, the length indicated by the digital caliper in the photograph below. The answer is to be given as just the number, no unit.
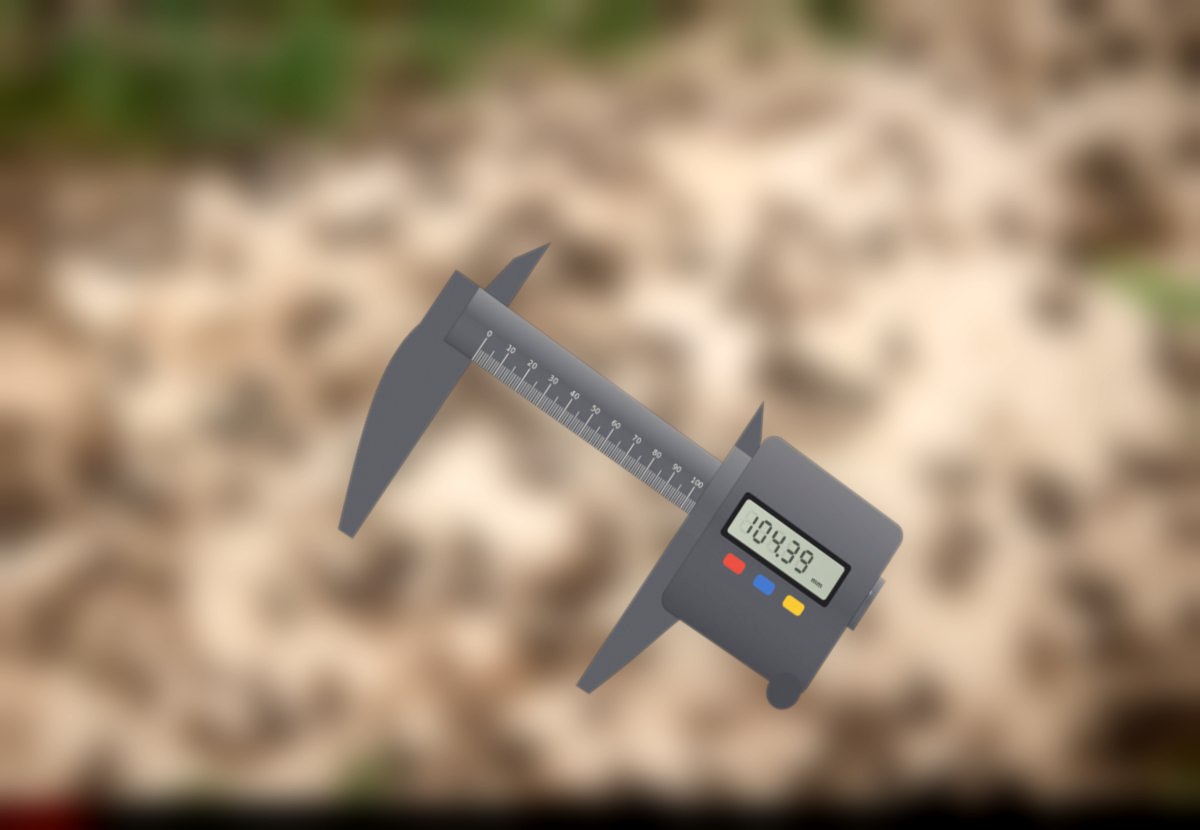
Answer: 104.39
